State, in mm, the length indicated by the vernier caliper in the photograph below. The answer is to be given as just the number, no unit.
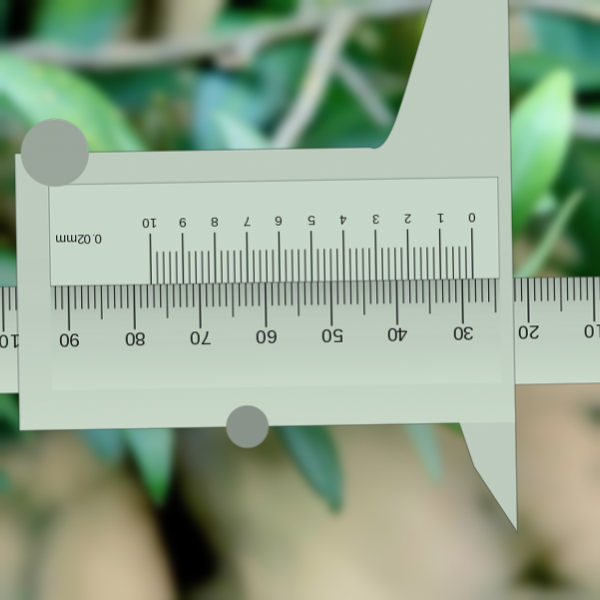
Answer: 28.4
